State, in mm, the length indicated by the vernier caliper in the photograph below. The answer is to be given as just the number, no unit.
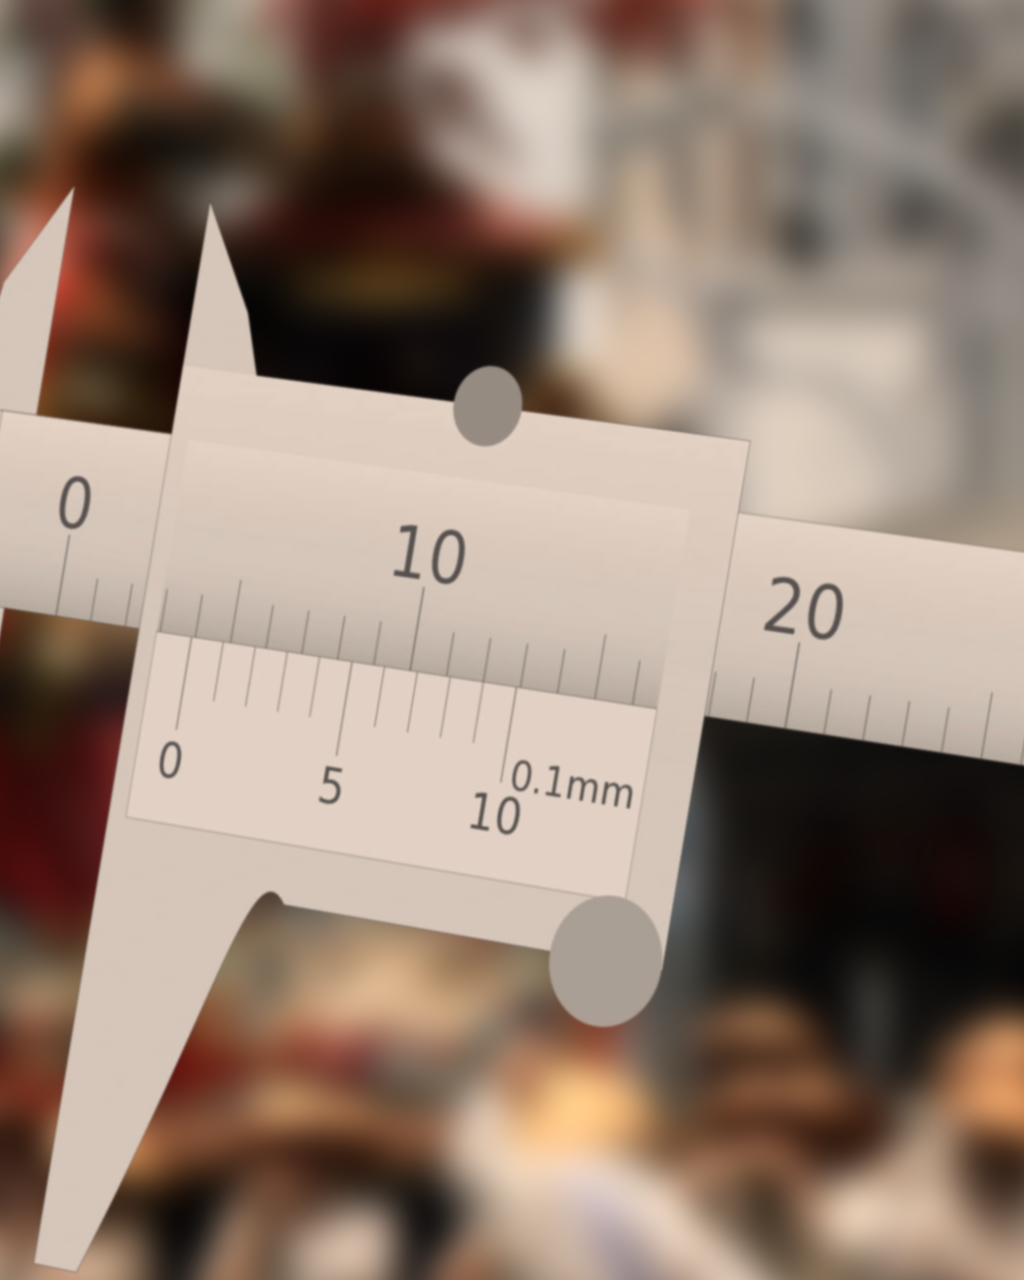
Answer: 3.9
